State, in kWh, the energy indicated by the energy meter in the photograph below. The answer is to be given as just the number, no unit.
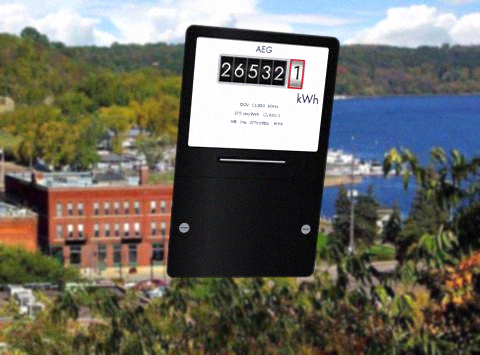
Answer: 26532.1
